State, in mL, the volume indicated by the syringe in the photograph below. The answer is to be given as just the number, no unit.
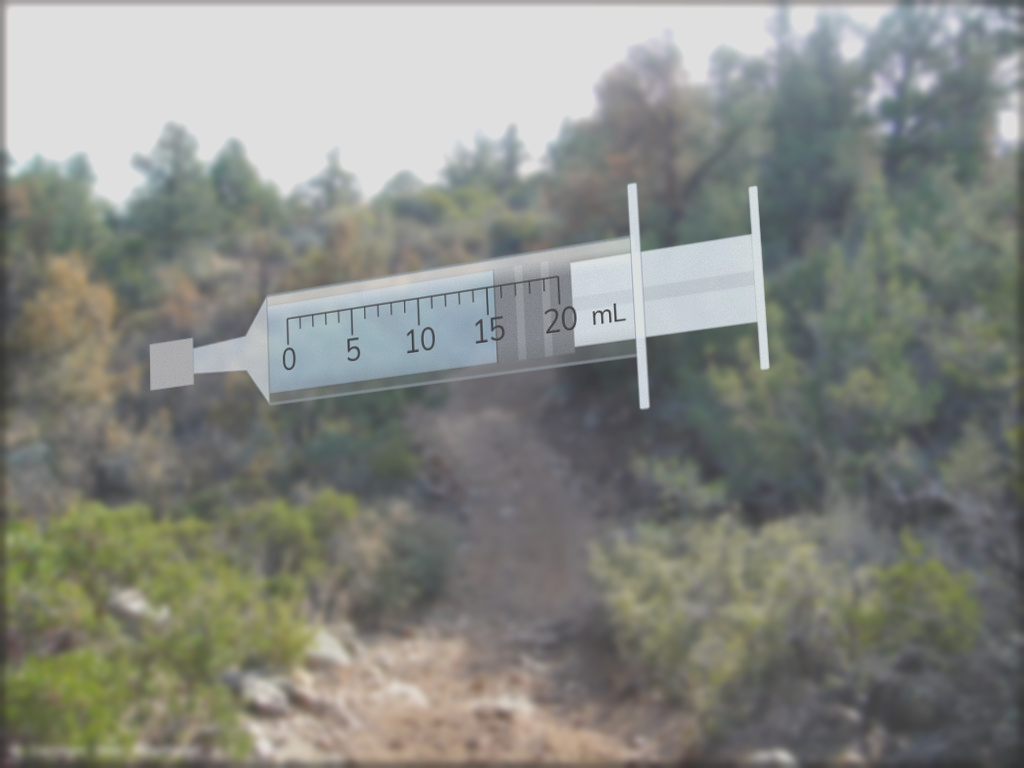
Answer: 15.5
